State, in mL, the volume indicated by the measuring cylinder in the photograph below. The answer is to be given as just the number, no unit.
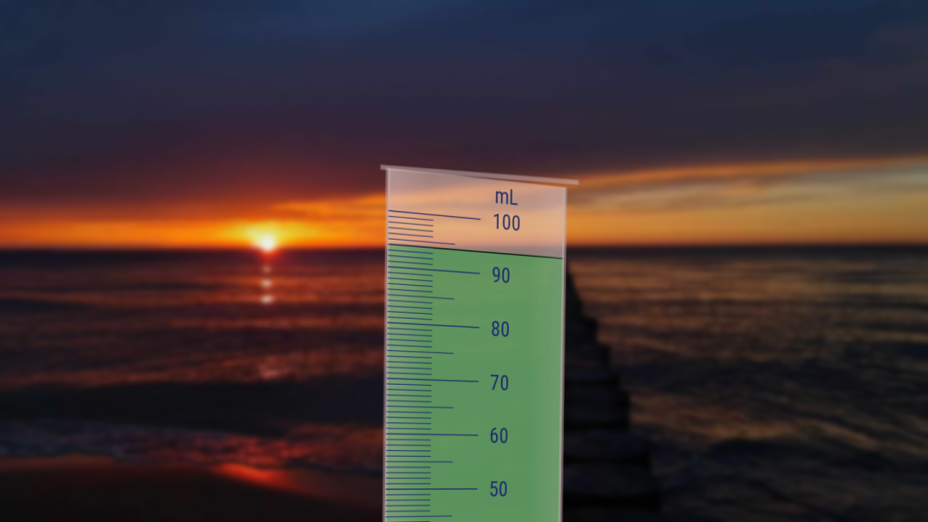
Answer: 94
